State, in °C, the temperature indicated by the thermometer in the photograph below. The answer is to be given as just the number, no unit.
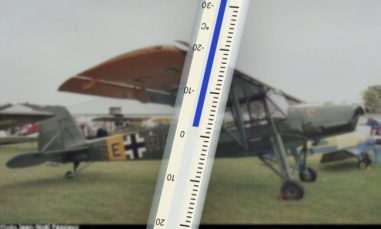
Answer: -2
